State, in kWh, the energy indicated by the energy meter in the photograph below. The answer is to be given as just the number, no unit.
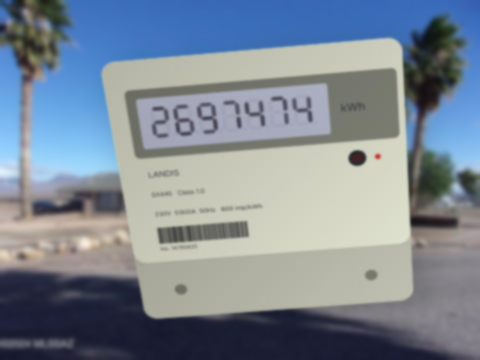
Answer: 2697474
